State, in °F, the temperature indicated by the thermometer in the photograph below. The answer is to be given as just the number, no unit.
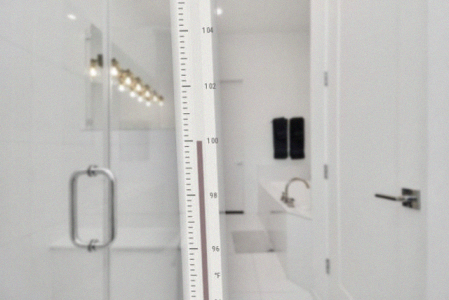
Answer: 100
